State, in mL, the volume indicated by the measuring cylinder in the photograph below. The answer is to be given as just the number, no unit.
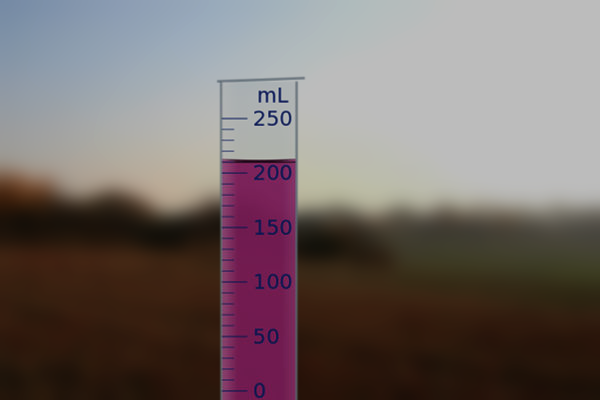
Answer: 210
